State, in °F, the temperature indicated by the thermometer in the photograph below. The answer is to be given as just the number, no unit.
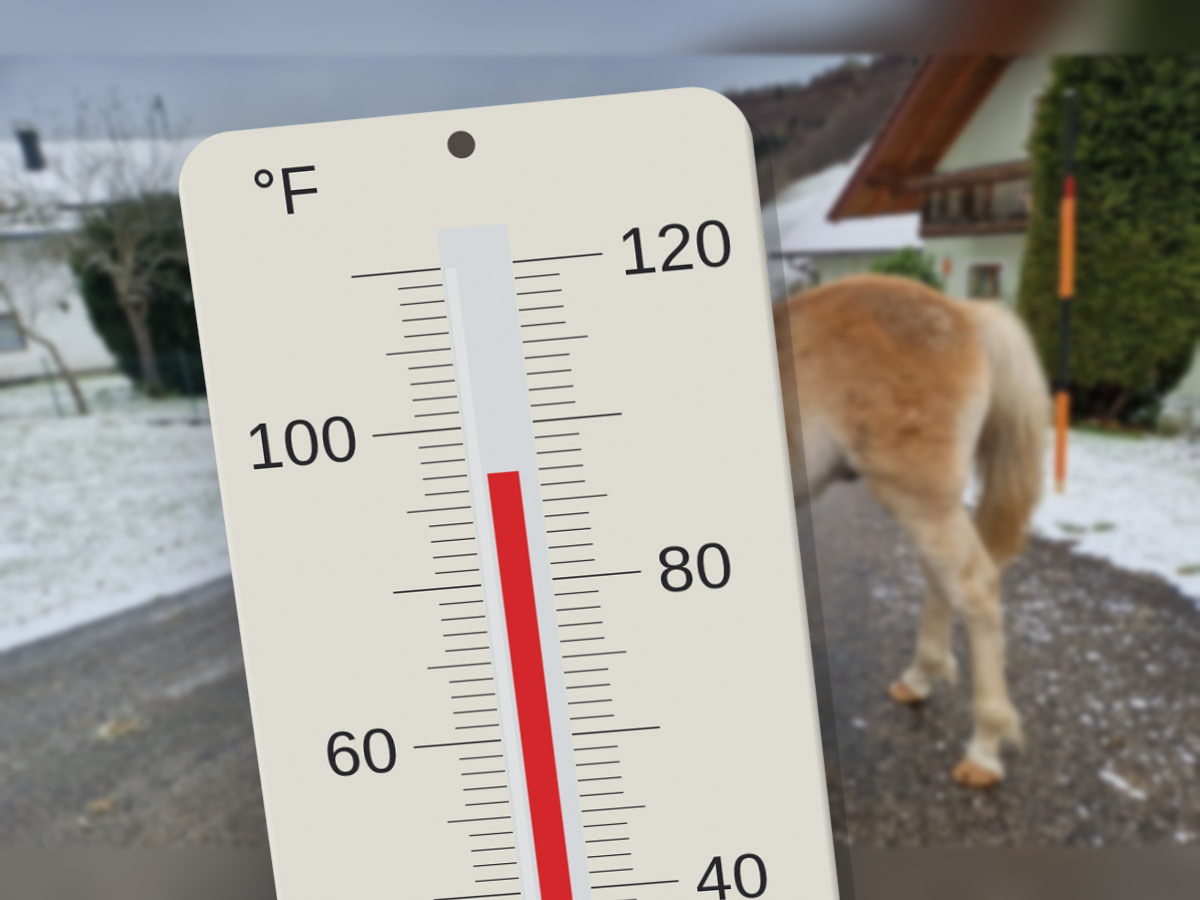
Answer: 94
